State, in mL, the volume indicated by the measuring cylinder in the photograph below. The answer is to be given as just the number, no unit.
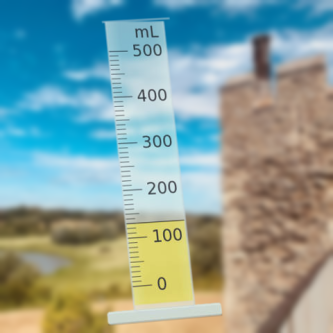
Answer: 130
